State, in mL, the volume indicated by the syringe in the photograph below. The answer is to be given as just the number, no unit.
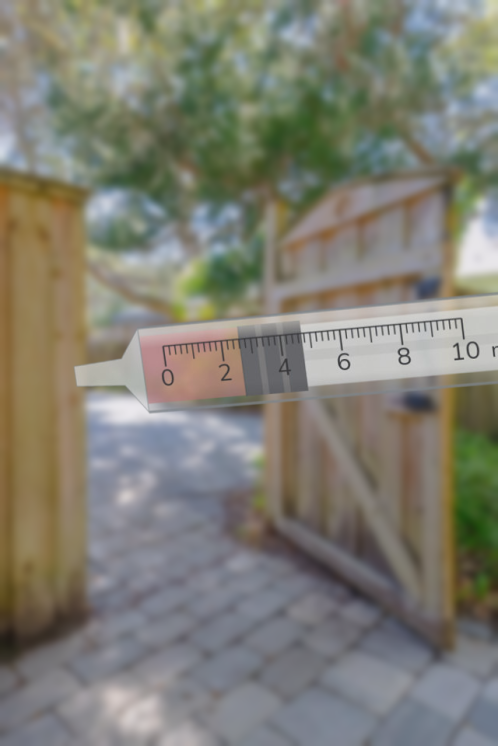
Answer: 2.6
